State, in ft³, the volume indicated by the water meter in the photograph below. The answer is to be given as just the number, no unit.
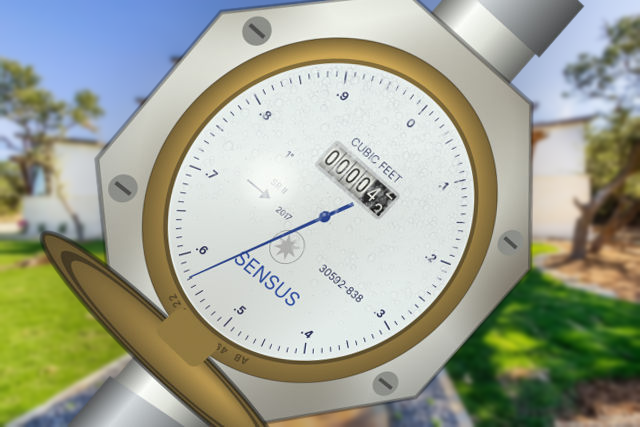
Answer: 42.57
